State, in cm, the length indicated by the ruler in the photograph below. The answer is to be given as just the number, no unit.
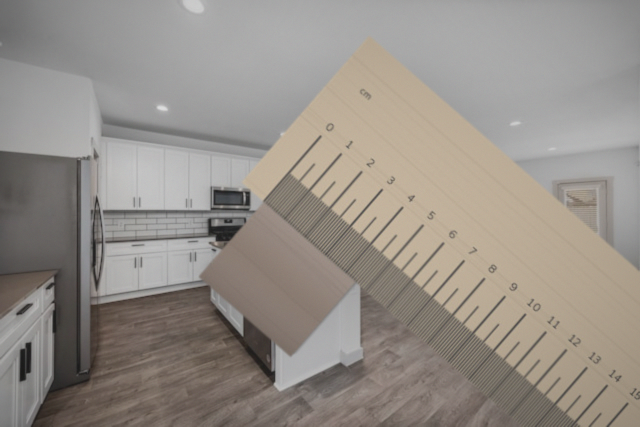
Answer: 4.5
